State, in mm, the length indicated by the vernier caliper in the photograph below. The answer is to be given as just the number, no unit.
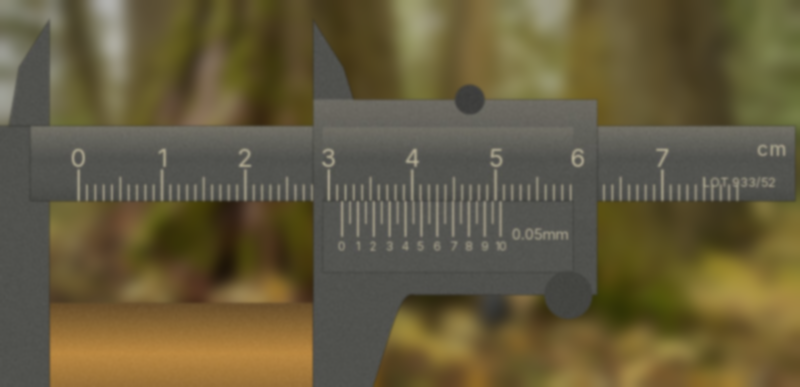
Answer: 31.6
